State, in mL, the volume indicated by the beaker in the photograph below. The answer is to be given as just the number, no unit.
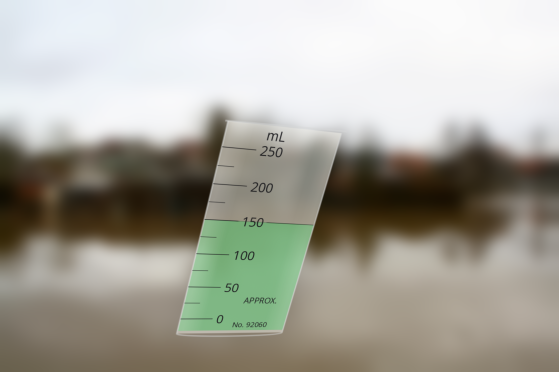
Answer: 150
